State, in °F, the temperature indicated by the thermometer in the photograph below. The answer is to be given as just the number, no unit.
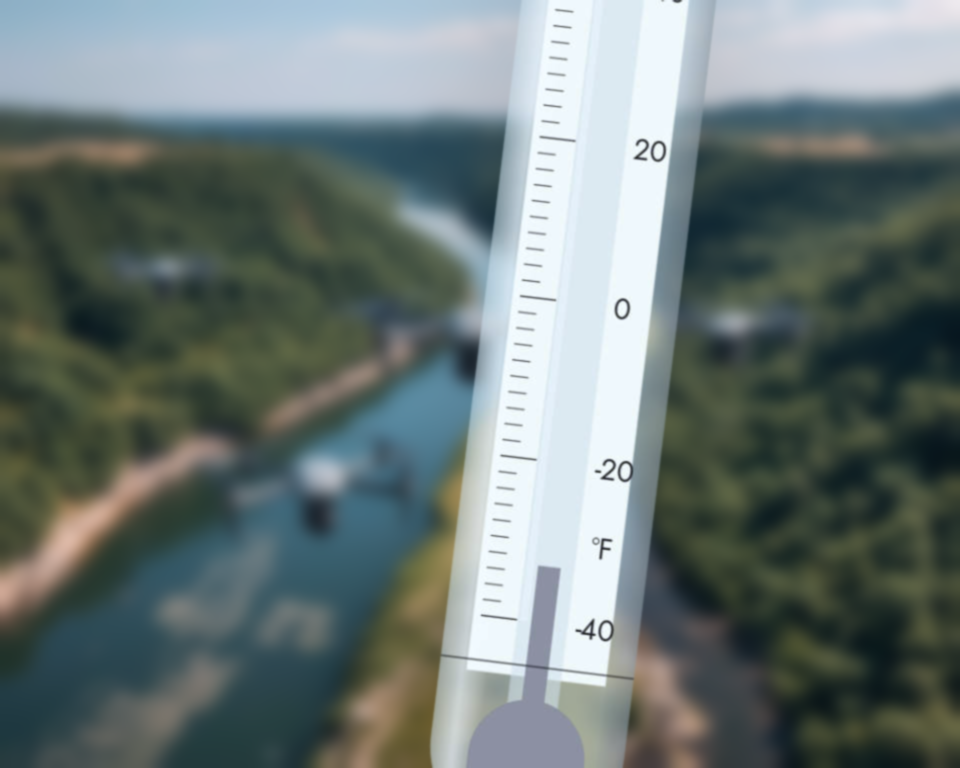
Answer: -33
